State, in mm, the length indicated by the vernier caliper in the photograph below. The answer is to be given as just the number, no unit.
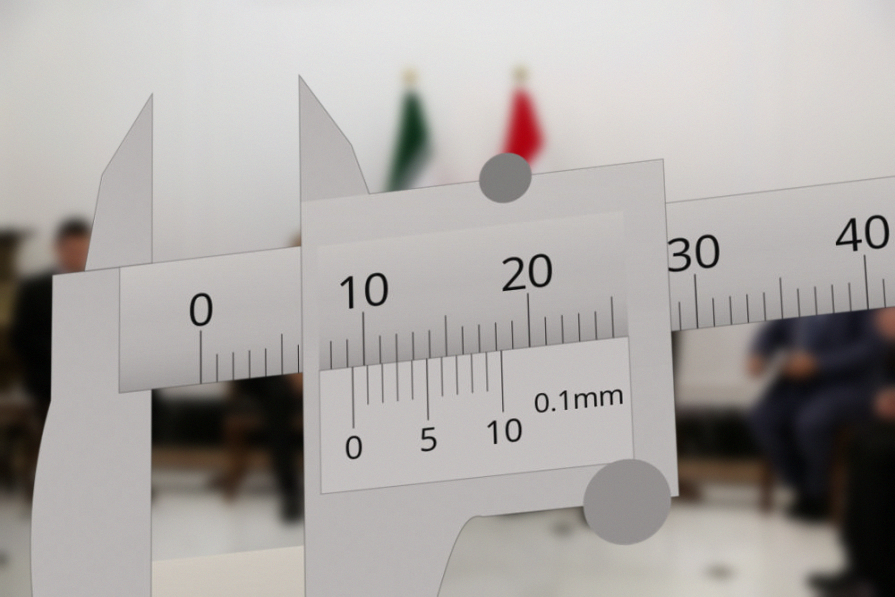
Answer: 9.3
